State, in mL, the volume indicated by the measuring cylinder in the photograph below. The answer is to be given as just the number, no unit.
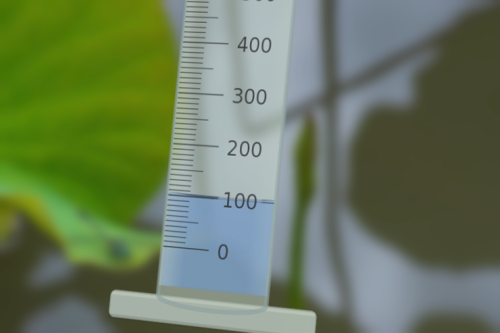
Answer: 100
